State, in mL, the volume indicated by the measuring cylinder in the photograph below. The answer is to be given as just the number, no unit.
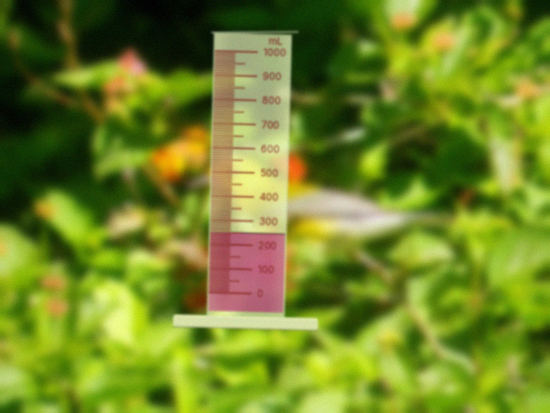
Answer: 250
